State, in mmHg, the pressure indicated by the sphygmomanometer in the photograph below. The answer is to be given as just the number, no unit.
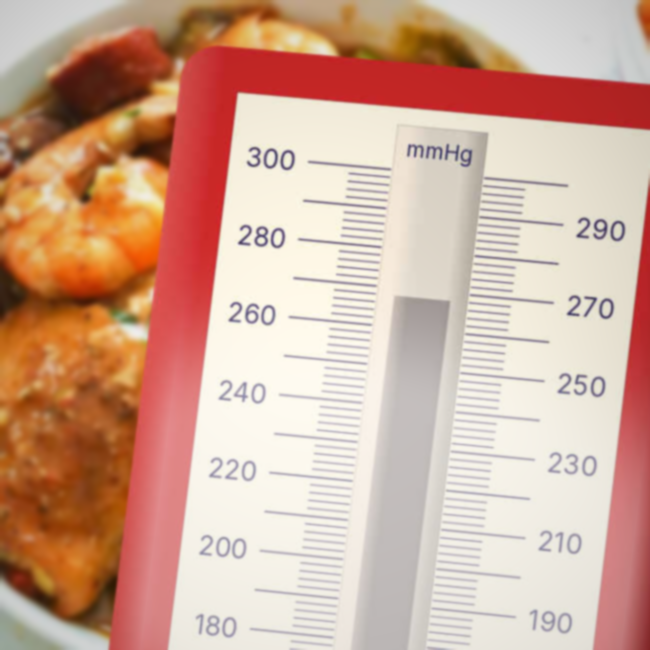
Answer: 268
